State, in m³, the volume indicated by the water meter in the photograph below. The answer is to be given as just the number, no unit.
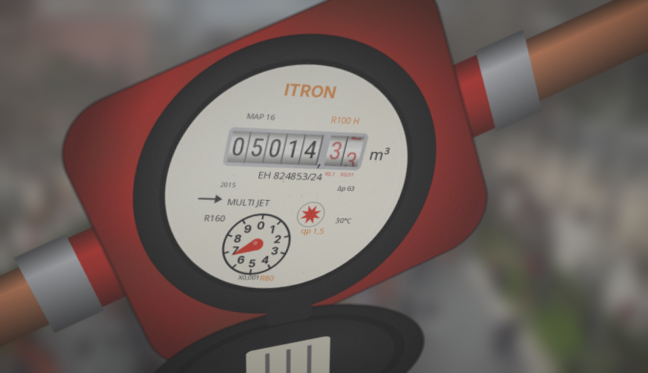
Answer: 5014.326
